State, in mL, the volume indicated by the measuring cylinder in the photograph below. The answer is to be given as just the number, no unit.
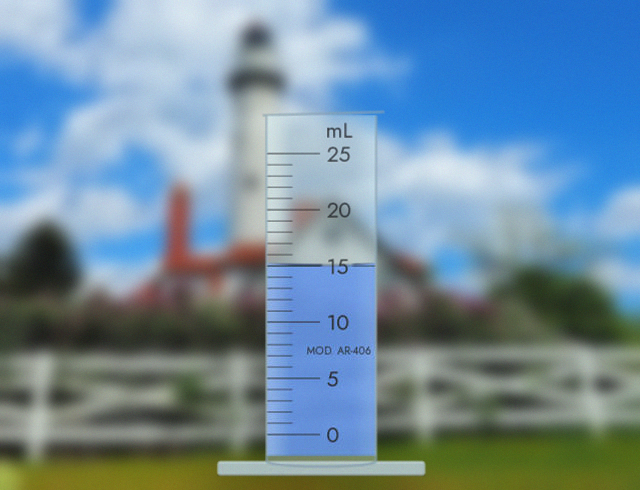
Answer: 15
